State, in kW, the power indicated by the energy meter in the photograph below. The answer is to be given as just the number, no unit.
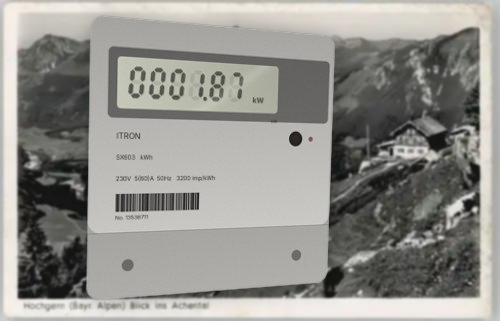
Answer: 1.87
